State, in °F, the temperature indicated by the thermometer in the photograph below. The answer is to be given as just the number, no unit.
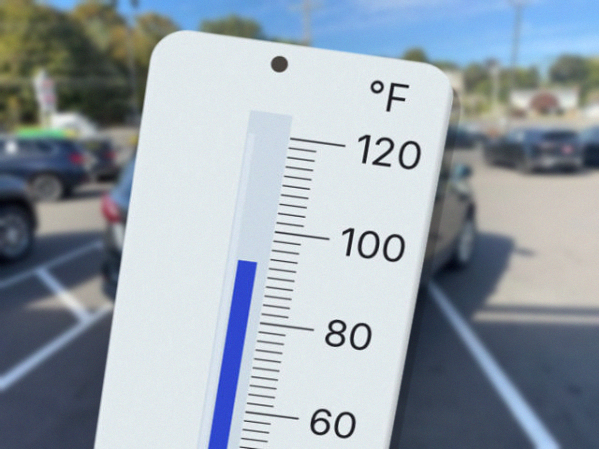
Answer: 93
